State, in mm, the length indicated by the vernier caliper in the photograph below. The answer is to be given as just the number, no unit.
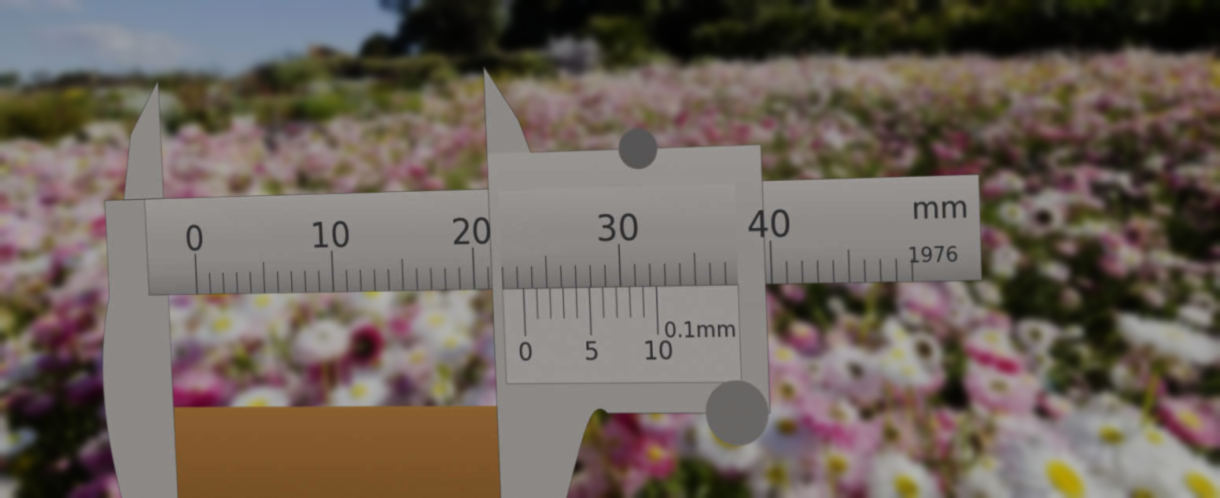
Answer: 23.4
